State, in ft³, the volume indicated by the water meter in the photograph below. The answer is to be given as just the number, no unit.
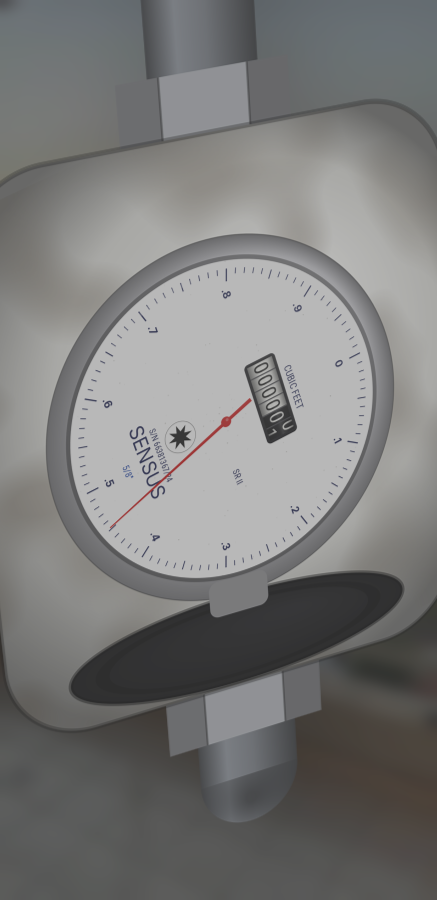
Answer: 0.45
